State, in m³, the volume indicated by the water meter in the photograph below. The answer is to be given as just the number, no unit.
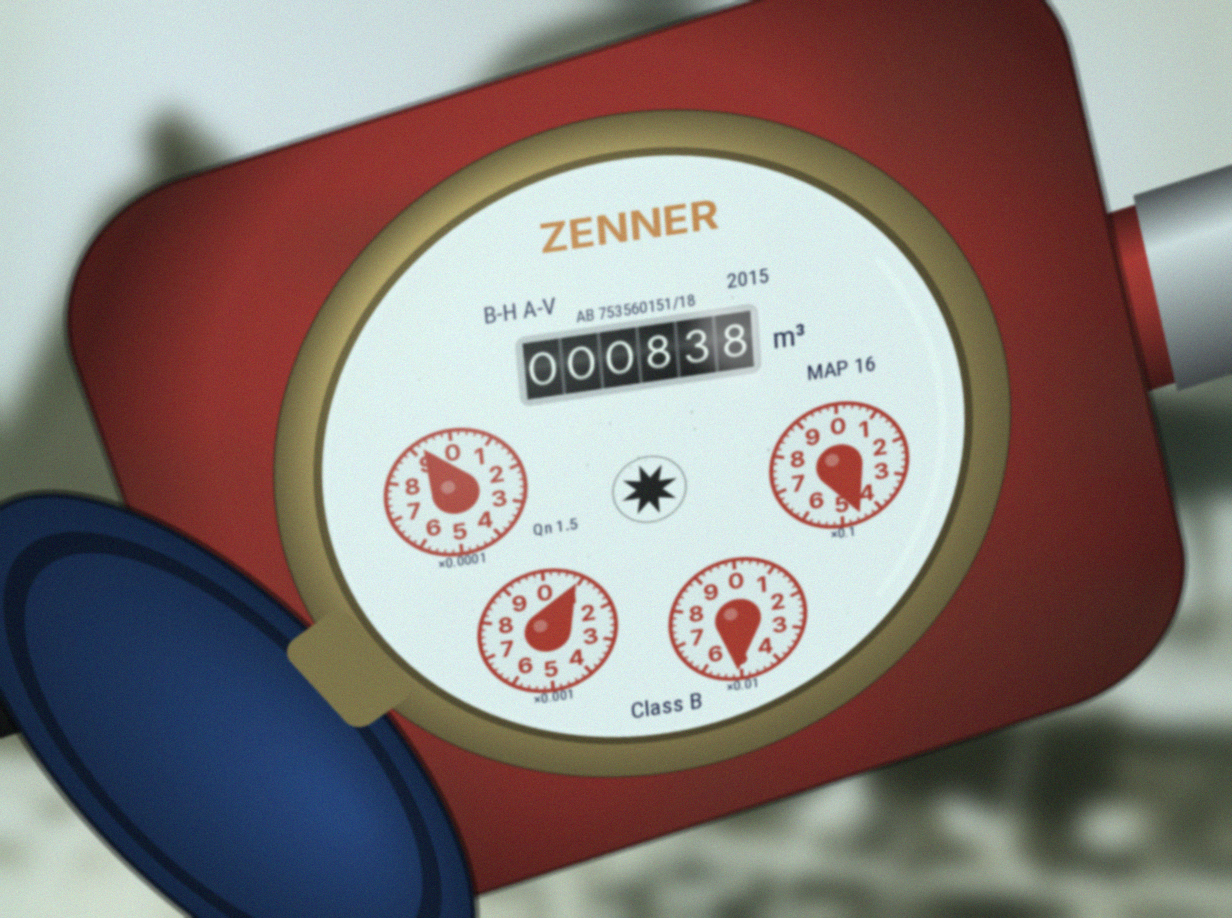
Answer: 838.4509
